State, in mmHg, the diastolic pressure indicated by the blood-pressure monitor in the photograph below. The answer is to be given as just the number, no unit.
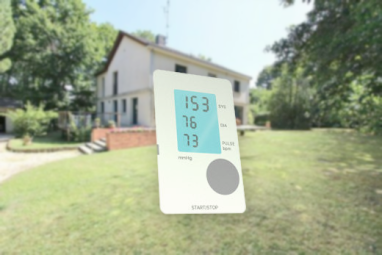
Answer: 76
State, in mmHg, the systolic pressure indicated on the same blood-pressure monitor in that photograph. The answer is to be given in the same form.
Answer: 153
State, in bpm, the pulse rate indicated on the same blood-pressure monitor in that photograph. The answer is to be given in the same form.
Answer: 73
